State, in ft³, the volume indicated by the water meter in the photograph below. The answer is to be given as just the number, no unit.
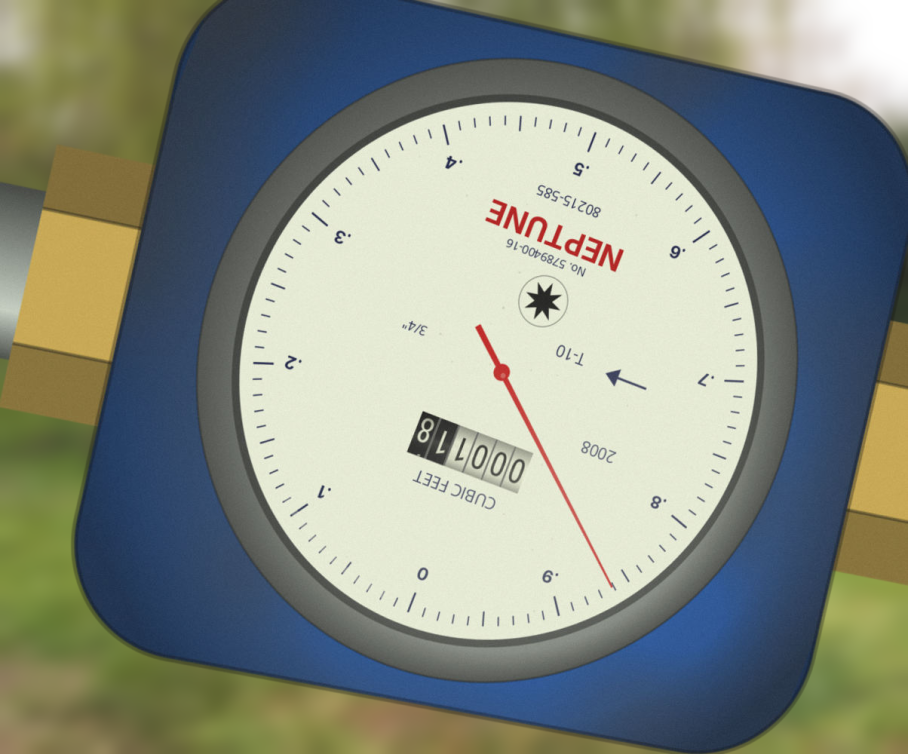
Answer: 117.86
